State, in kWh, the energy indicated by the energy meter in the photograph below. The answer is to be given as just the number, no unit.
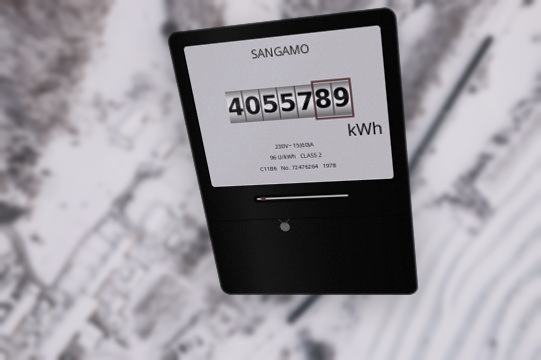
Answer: 40557.89
